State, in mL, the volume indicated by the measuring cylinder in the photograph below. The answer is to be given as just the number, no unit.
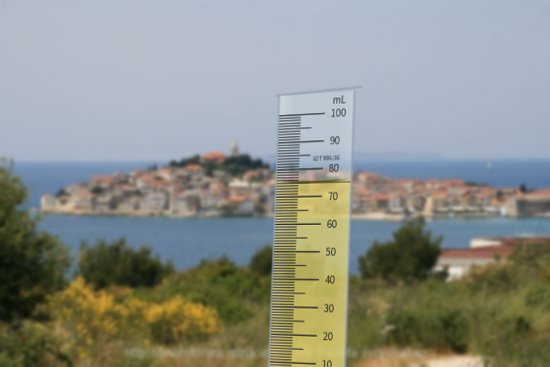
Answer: 75
